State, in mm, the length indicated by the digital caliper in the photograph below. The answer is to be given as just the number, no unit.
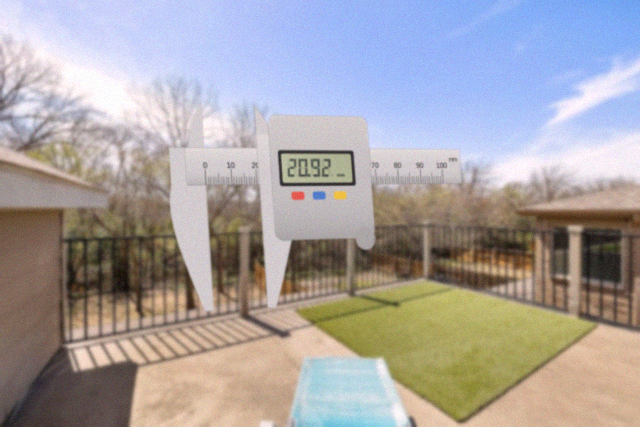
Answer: 20.92
